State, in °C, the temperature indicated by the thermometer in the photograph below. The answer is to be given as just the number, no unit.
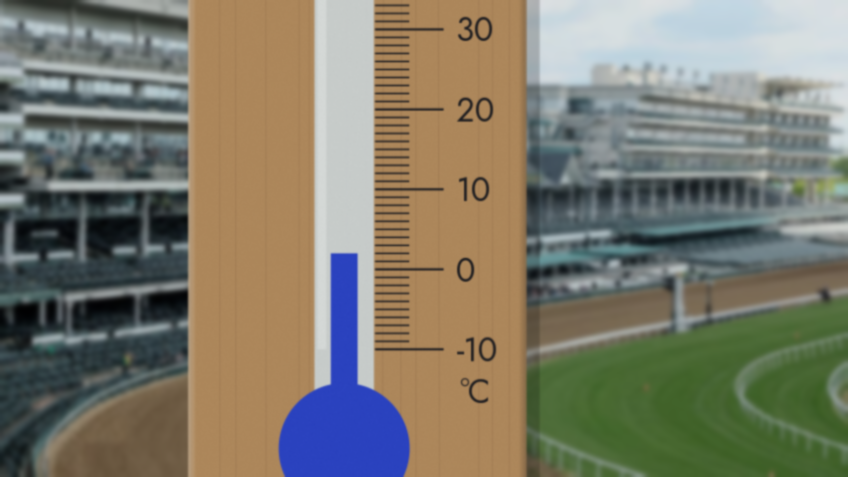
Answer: 2
